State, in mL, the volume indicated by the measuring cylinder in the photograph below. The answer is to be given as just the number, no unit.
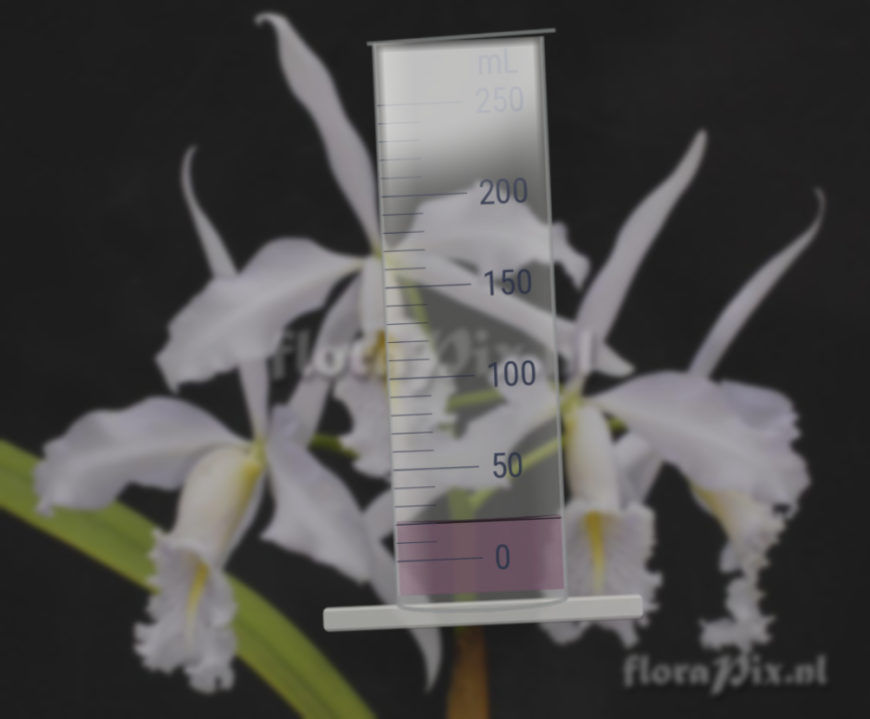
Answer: 20
